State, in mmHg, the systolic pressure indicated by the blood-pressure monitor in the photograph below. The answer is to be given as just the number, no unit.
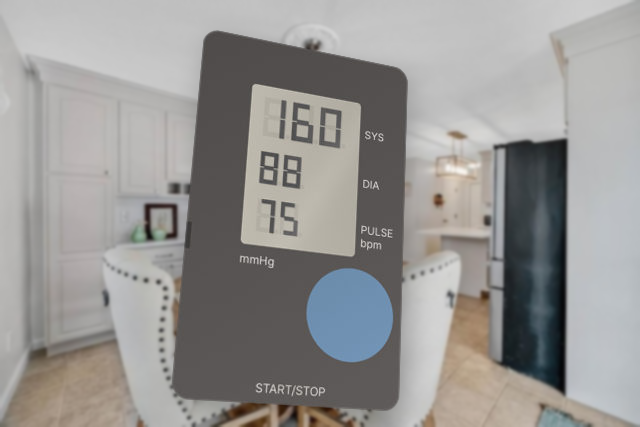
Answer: 160
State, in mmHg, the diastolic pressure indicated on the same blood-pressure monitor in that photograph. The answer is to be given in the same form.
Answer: 88
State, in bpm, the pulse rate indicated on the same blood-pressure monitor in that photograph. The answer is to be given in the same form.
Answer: 75
